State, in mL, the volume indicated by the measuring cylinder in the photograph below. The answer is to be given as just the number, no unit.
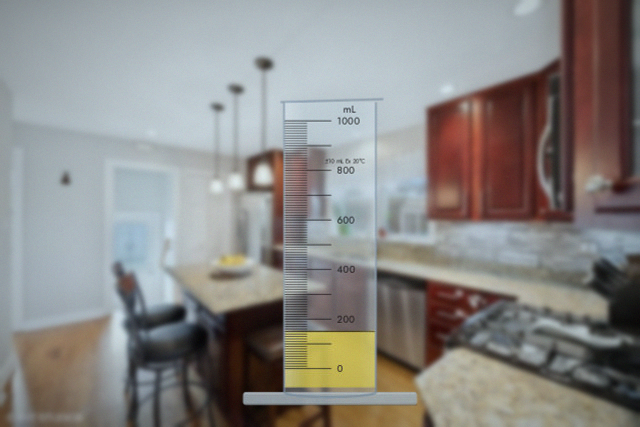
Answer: 150
